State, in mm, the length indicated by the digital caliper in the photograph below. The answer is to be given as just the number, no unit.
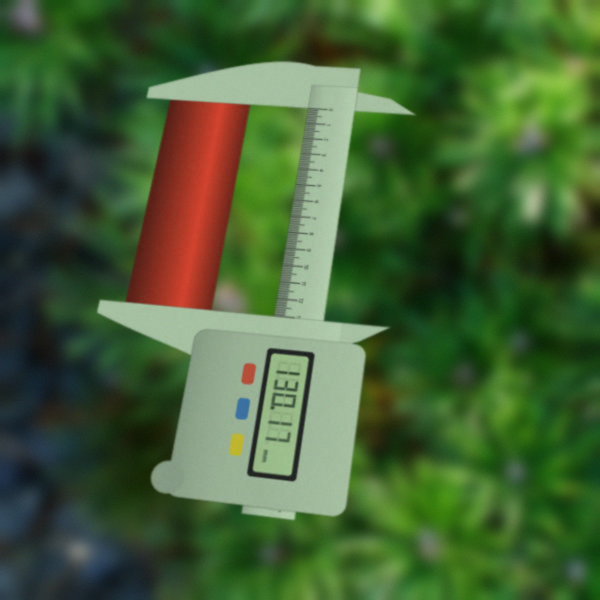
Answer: 130.17
